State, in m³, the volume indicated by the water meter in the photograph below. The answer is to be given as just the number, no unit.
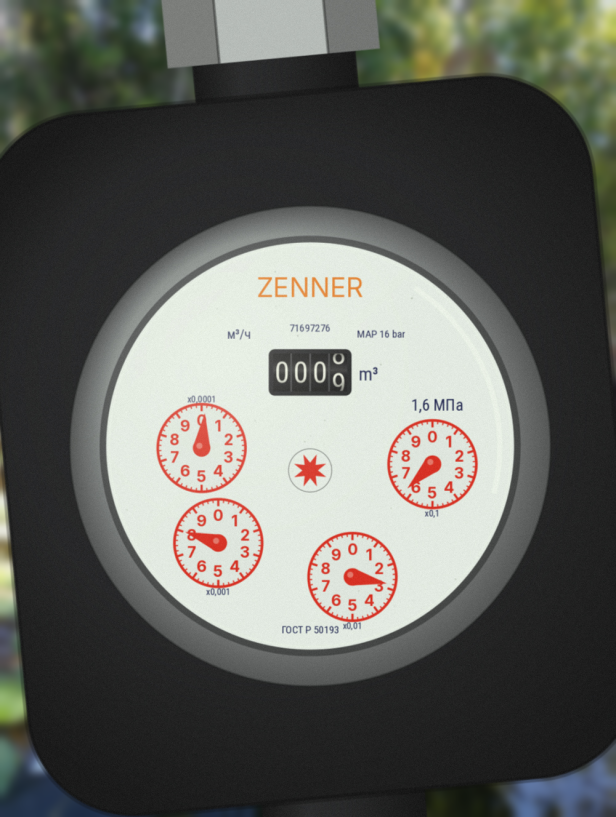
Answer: 8.6280
